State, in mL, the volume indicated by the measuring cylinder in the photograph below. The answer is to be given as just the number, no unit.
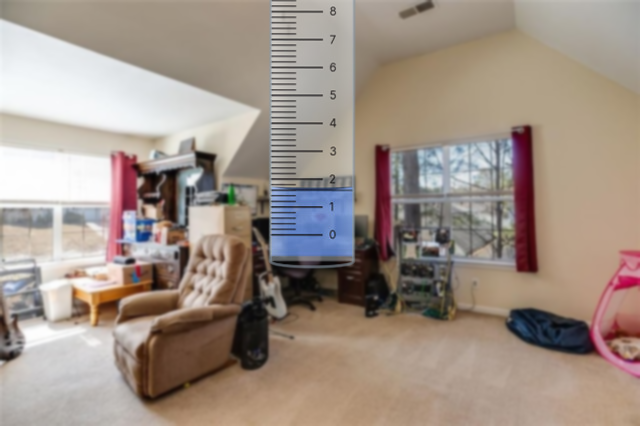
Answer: 1.6
